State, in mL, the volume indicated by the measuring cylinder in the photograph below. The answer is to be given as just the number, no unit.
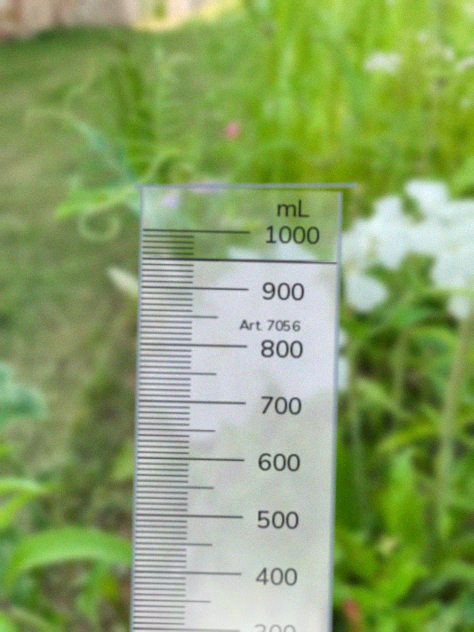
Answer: 950
